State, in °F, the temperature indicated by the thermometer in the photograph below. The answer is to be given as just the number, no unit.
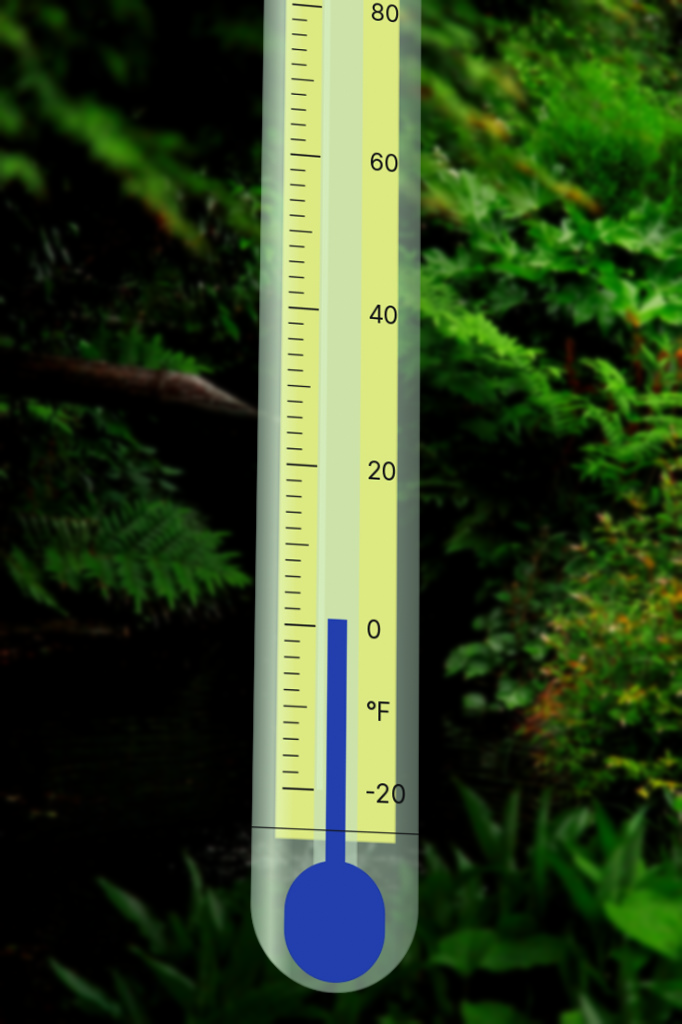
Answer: 1
